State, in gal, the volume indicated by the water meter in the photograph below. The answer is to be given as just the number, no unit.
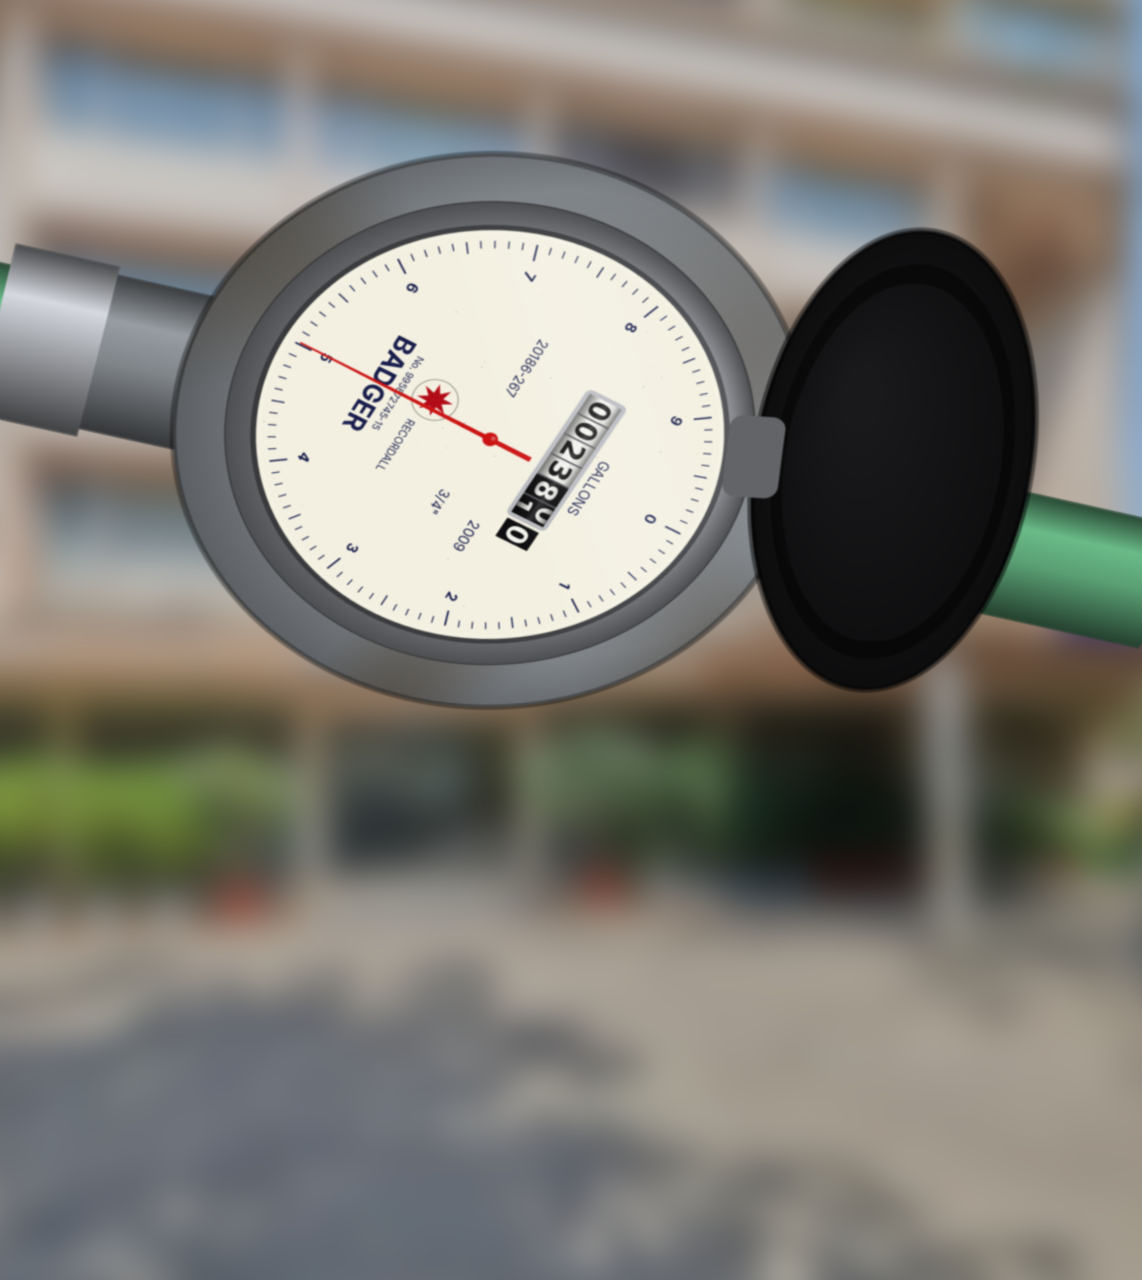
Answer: 23805.0
